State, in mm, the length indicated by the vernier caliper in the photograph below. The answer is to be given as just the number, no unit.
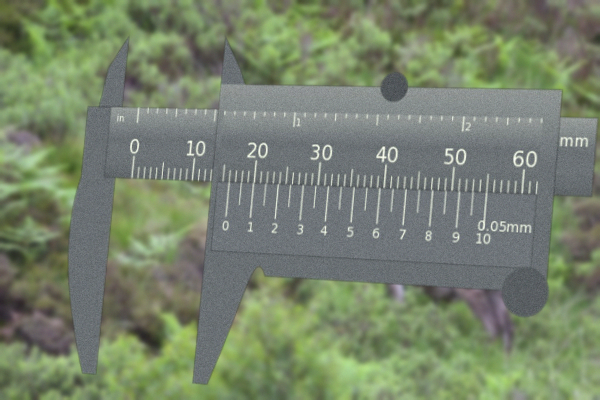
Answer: 16.0
